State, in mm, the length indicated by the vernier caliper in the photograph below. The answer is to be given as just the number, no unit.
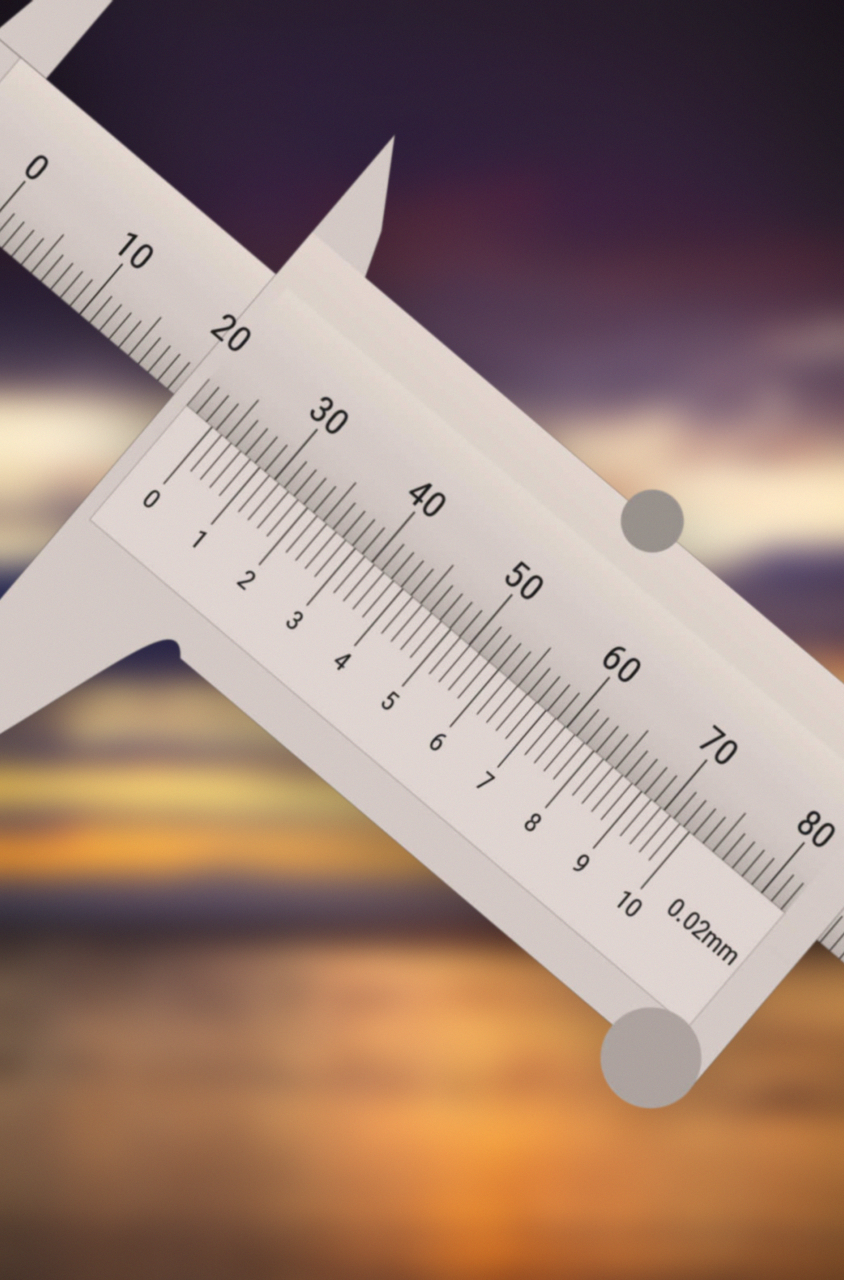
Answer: 23.6
